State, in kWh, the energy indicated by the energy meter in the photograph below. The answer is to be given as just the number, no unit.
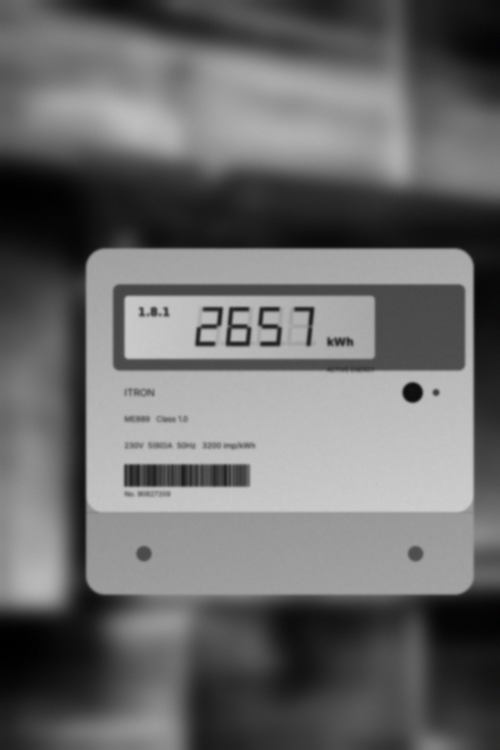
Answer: 2657
